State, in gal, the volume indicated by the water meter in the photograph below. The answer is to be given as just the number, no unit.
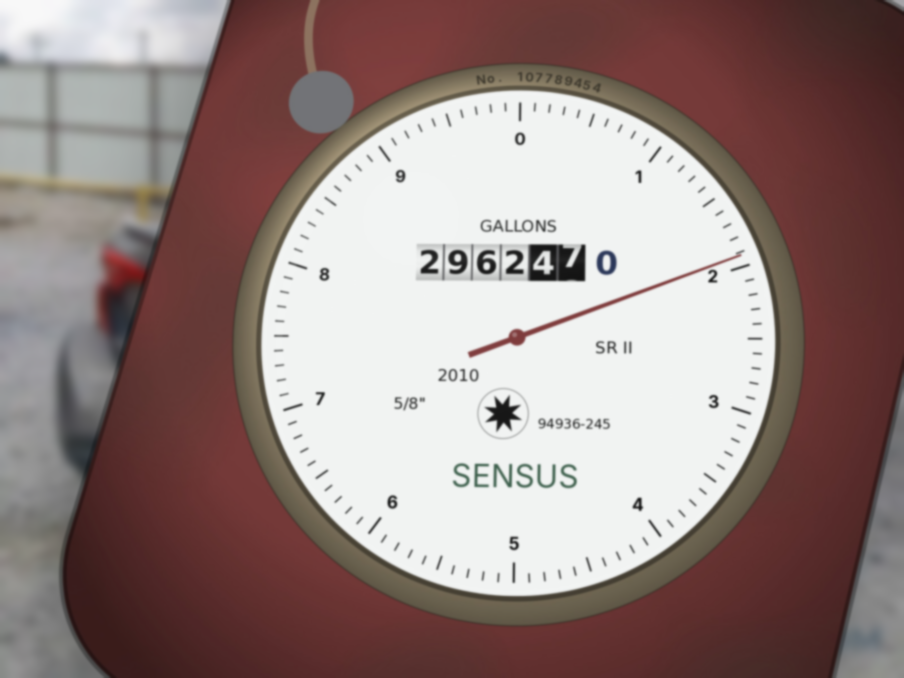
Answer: 2962471.9
